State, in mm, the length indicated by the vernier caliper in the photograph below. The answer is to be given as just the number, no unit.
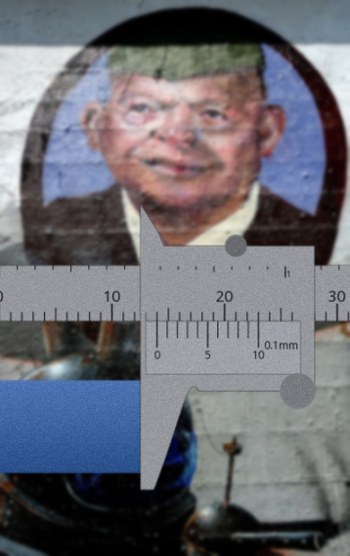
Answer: 14.0
